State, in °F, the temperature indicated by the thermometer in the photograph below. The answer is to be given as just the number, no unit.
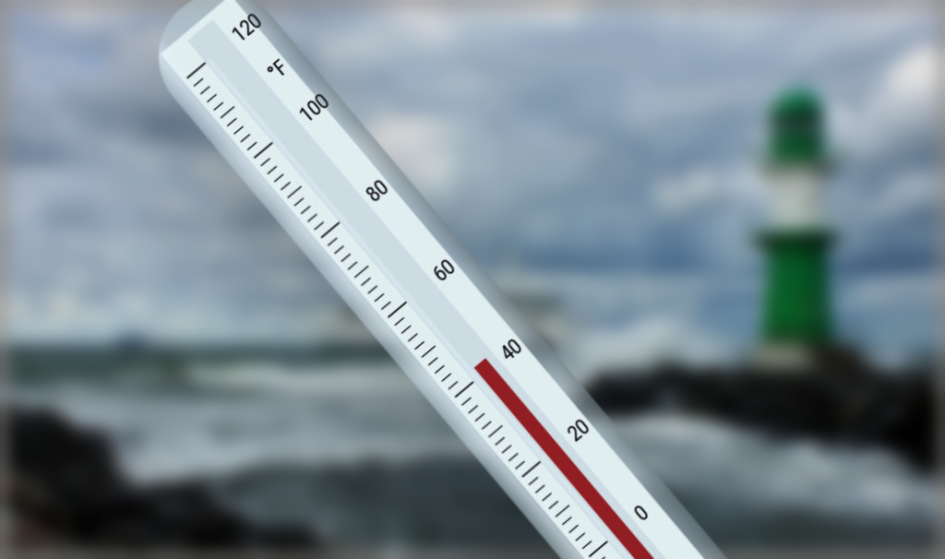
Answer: 42
